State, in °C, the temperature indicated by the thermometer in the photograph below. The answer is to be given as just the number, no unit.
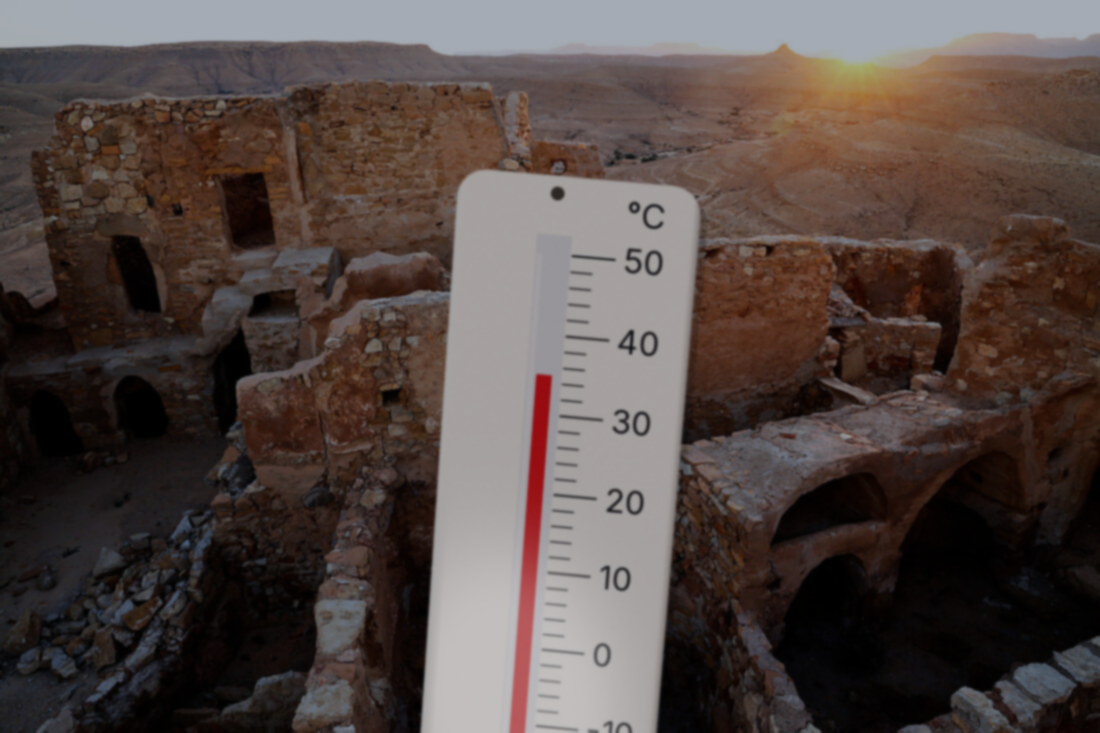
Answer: 35
